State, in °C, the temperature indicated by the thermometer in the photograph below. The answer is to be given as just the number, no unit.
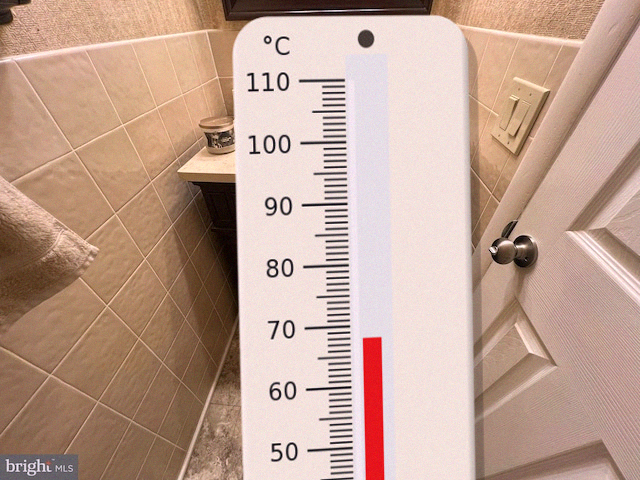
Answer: 68
